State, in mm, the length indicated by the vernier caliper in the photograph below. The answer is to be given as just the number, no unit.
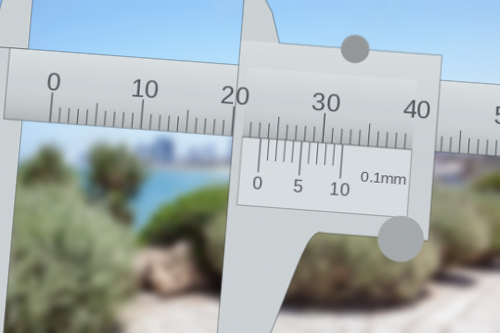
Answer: 23.2
